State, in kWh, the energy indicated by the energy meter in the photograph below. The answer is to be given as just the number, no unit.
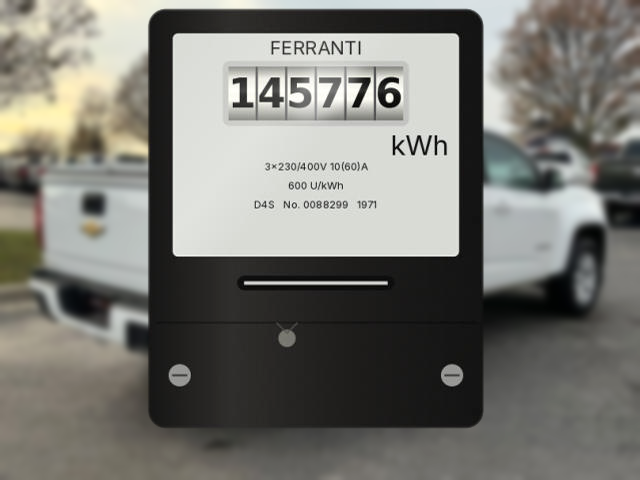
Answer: 145776
